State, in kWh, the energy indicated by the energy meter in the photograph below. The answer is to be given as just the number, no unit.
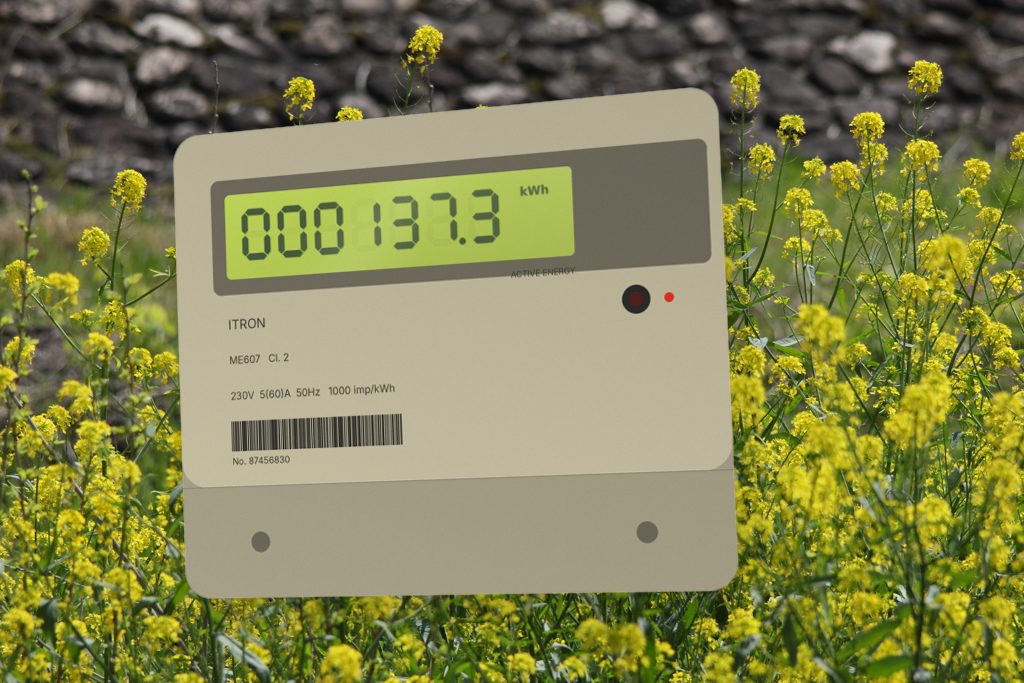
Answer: 137.3
